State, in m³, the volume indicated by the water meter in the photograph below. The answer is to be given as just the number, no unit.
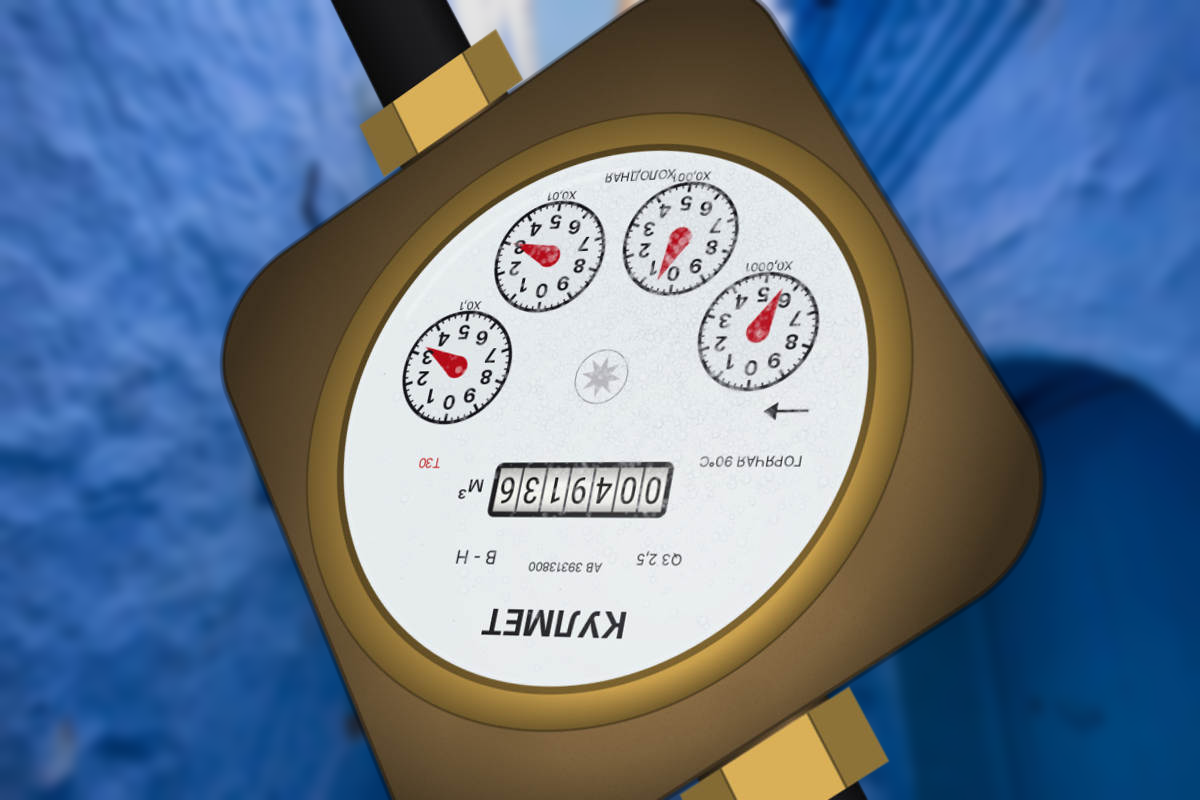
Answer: 49136.3305
